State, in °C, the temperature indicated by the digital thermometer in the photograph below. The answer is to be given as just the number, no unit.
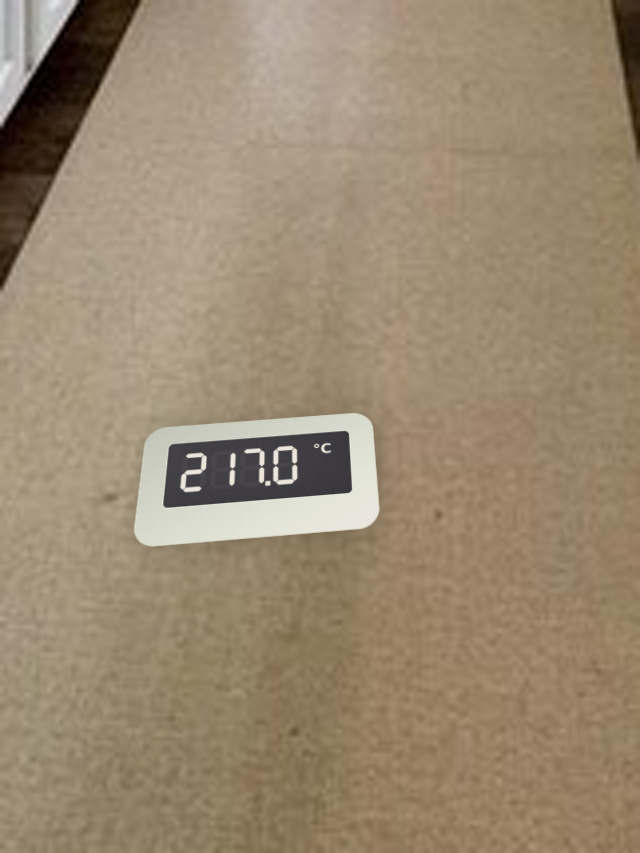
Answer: 217.0
